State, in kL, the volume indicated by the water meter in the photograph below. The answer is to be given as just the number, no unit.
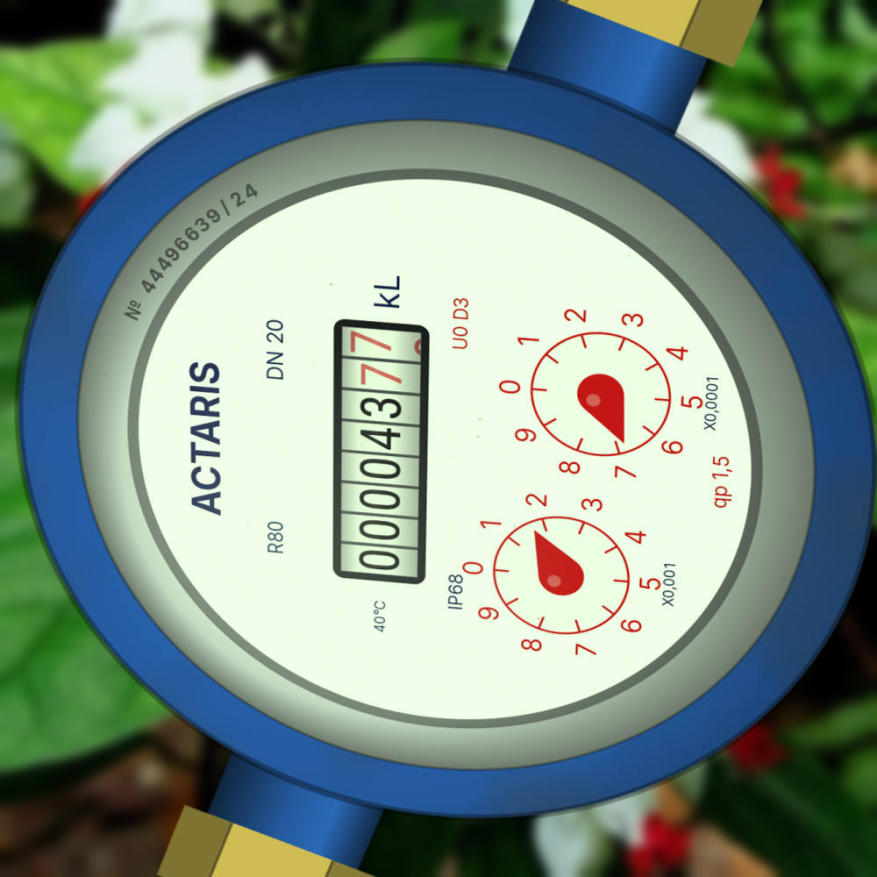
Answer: 43.7716
